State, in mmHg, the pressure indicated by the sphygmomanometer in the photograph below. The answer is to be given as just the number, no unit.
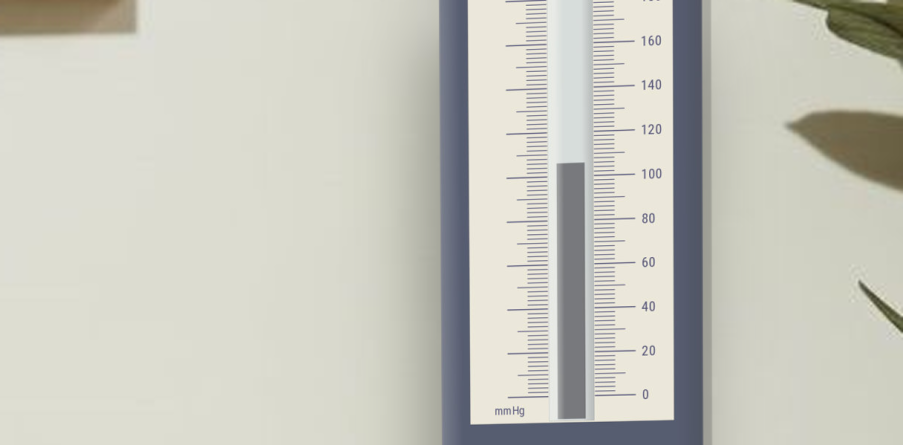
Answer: 106
